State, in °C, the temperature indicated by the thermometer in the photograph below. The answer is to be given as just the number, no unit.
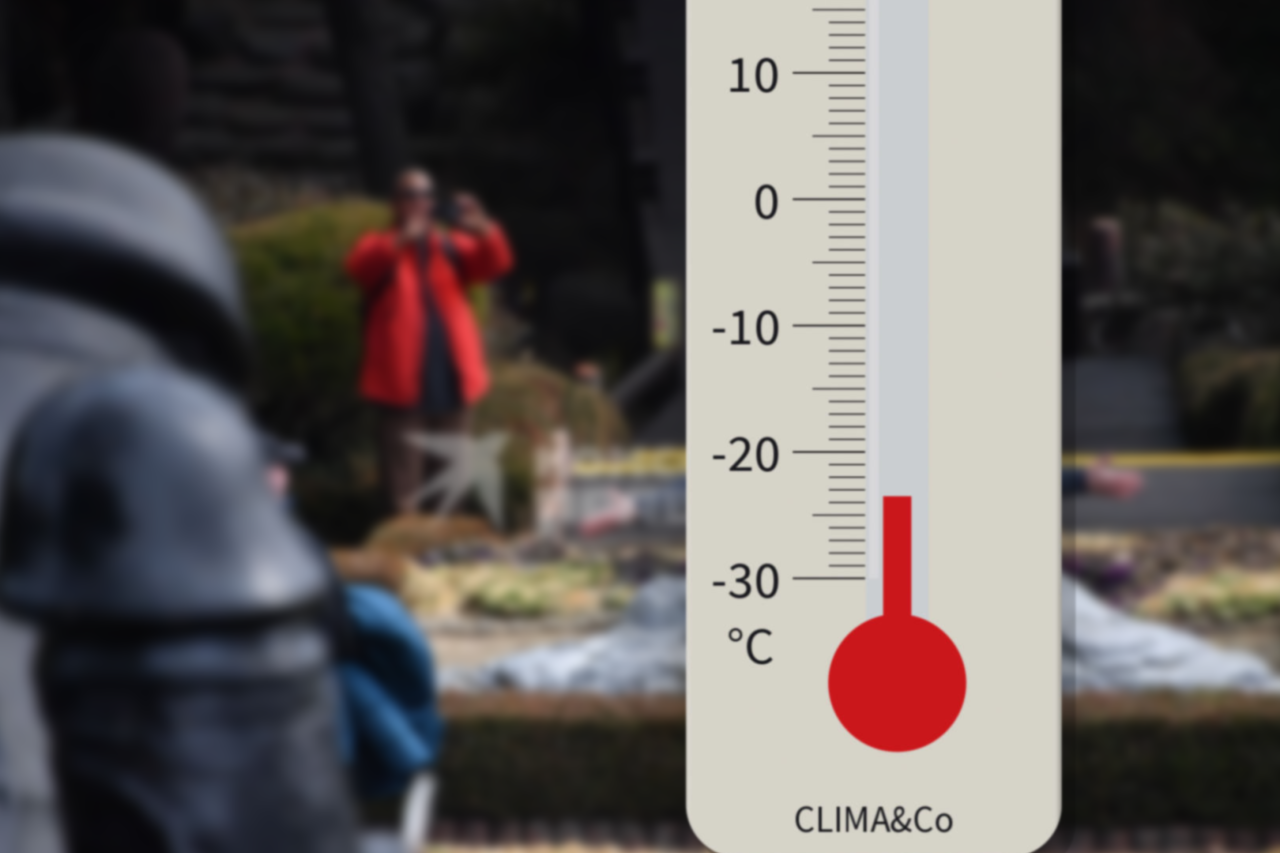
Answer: -23.5
